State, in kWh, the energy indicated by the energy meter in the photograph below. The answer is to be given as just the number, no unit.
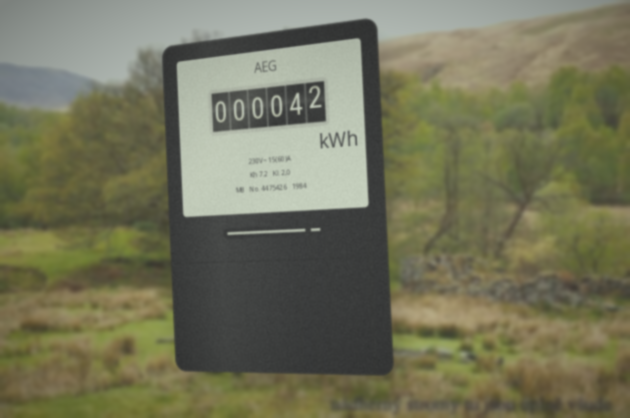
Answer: 42
